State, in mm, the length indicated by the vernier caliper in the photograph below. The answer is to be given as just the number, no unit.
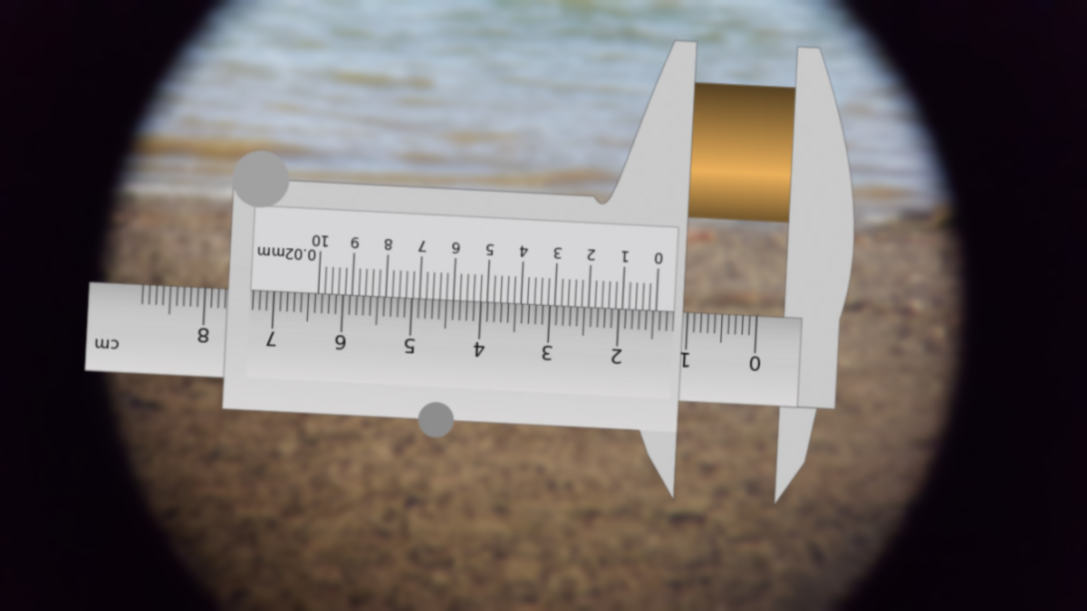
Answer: 14.6
